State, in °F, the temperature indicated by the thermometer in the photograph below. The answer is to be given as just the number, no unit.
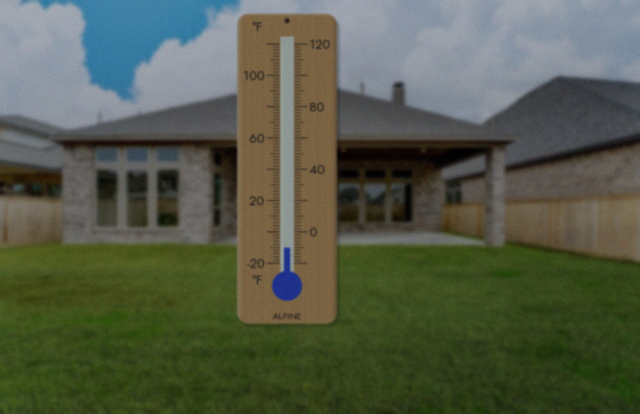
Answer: -10
